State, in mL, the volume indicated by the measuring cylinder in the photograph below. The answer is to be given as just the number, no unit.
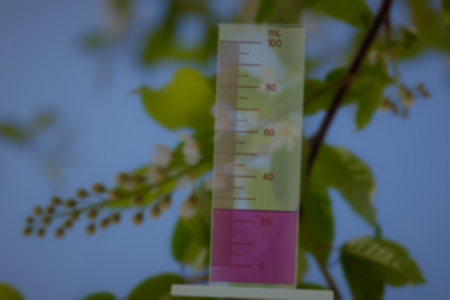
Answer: 25
